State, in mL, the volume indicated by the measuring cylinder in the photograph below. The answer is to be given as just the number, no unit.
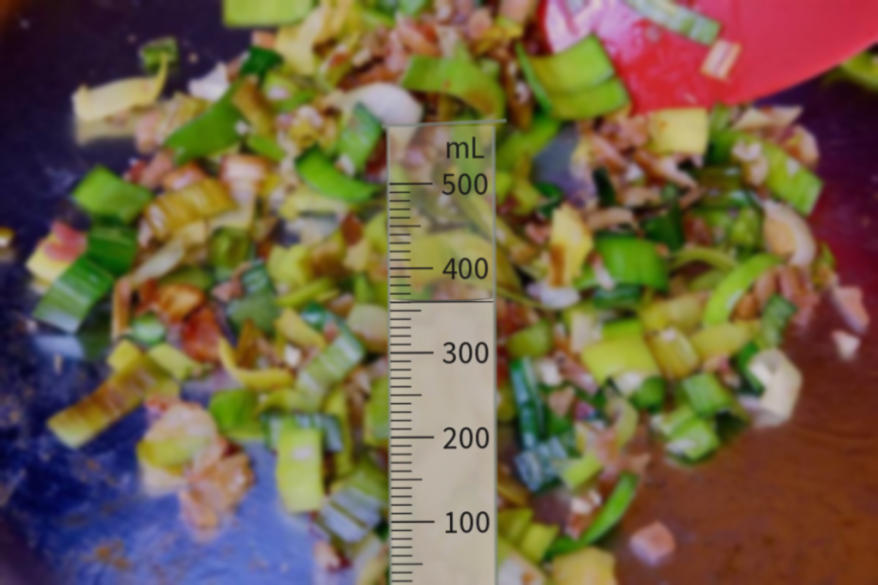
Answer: 360
